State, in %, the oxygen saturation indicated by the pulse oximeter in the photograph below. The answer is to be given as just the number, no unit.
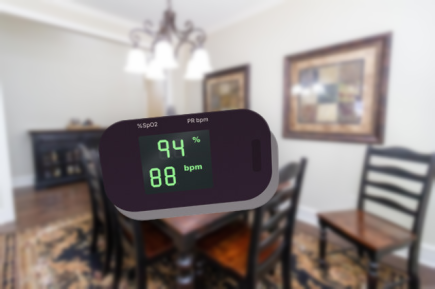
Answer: 94
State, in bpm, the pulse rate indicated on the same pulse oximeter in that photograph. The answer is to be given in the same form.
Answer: 88
